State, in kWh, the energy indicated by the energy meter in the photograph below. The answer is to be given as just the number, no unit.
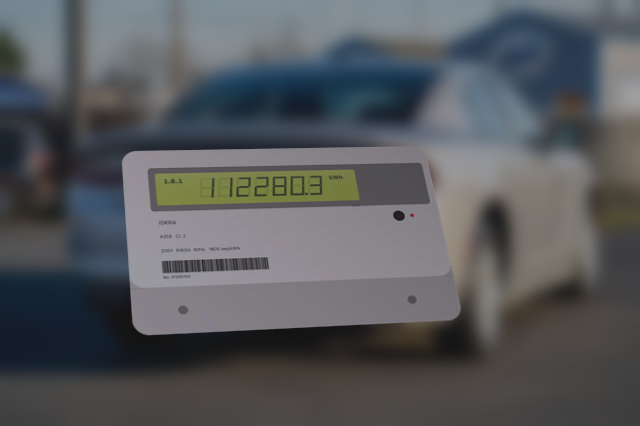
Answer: 112280.3
